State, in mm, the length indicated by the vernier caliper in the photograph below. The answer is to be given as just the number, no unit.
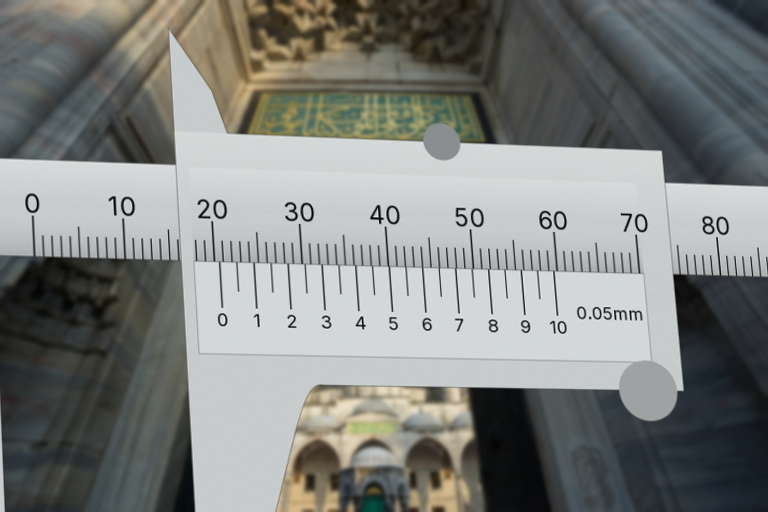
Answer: 20.6
